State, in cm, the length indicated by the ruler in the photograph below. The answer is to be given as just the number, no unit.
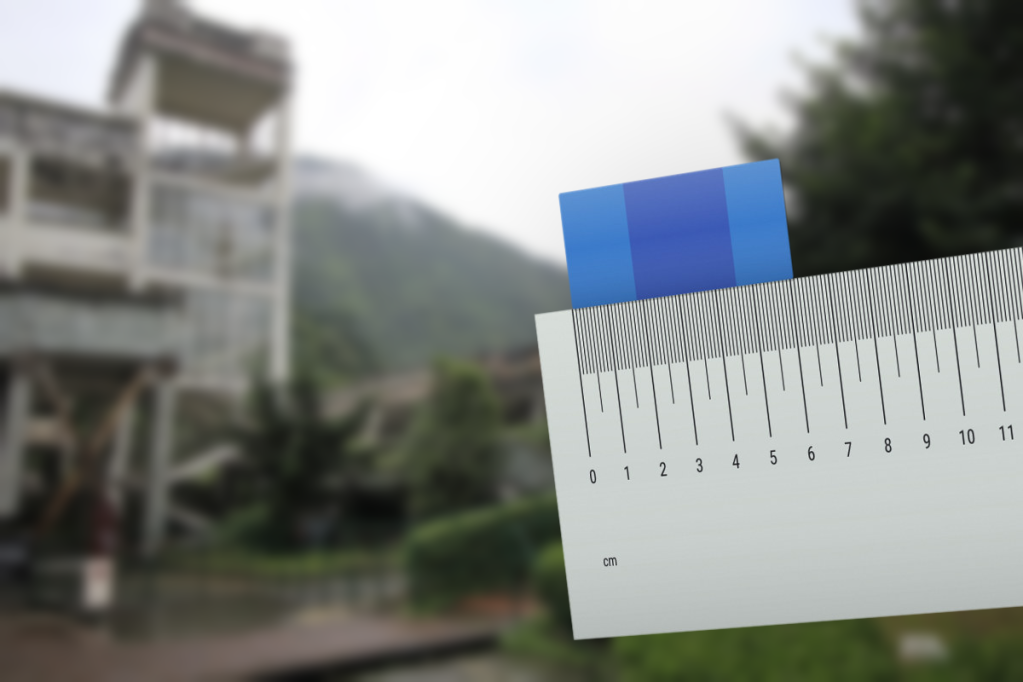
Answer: 6.1
